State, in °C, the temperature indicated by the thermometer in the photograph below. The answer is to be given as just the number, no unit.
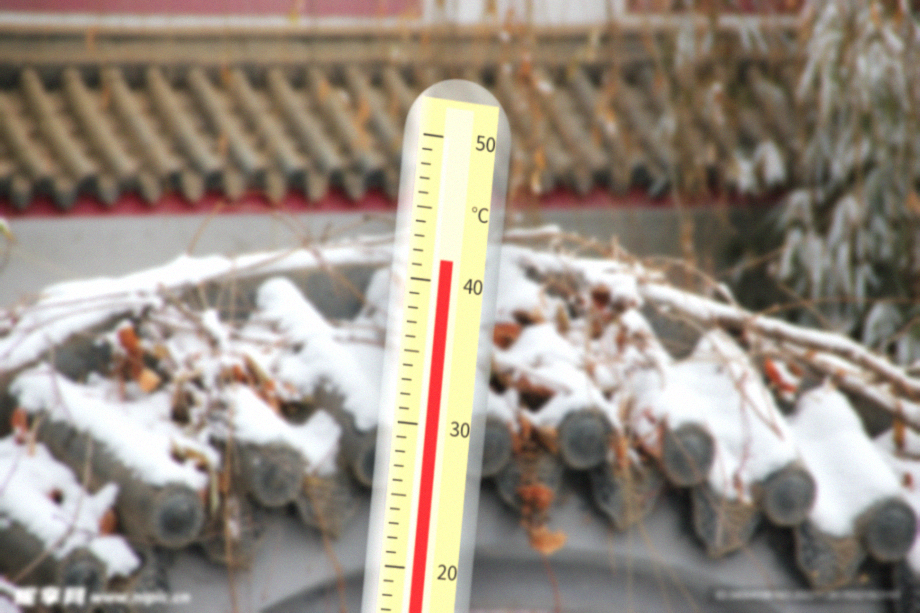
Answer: 41.5
